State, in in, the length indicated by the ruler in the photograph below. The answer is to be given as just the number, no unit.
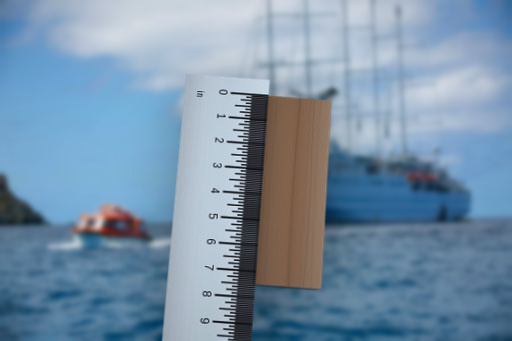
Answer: 7.5
